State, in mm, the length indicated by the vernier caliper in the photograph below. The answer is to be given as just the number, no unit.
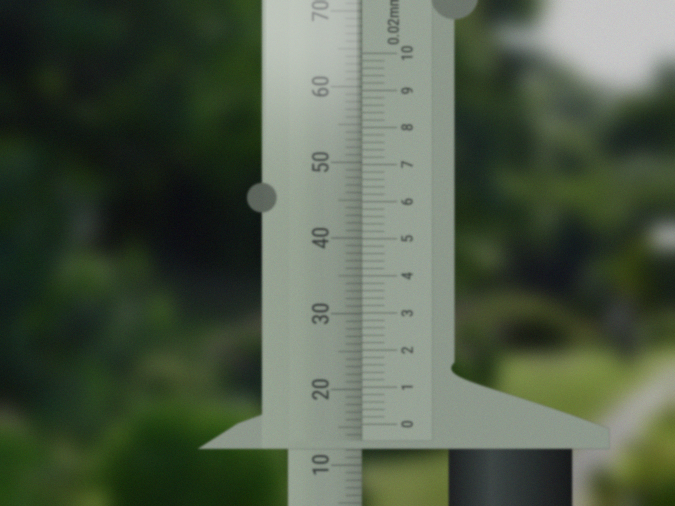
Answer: 15.4
